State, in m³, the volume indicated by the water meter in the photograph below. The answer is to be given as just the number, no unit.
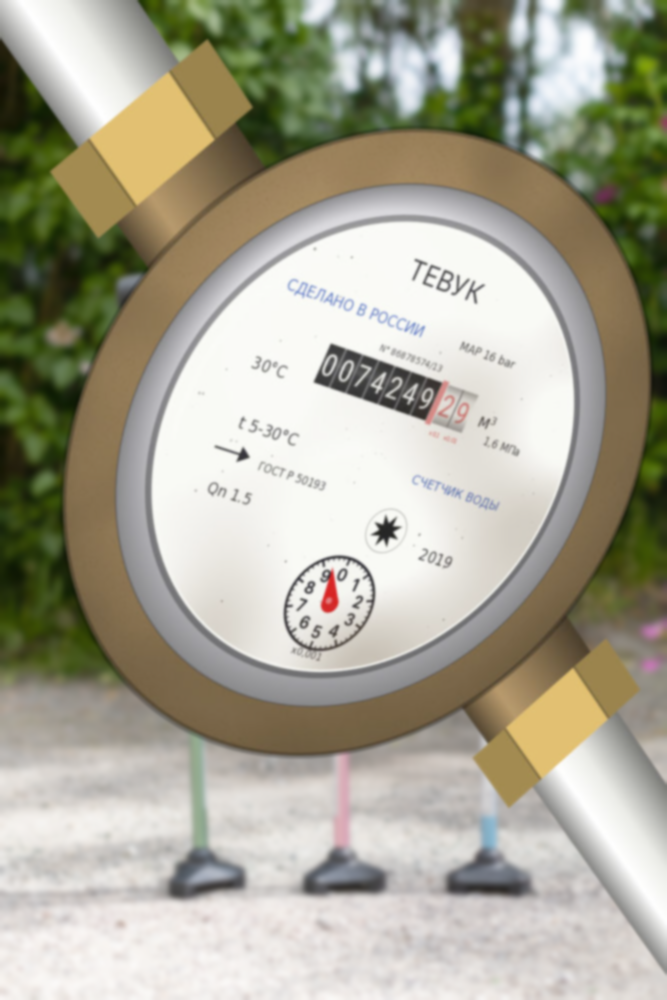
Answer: 74249.289
